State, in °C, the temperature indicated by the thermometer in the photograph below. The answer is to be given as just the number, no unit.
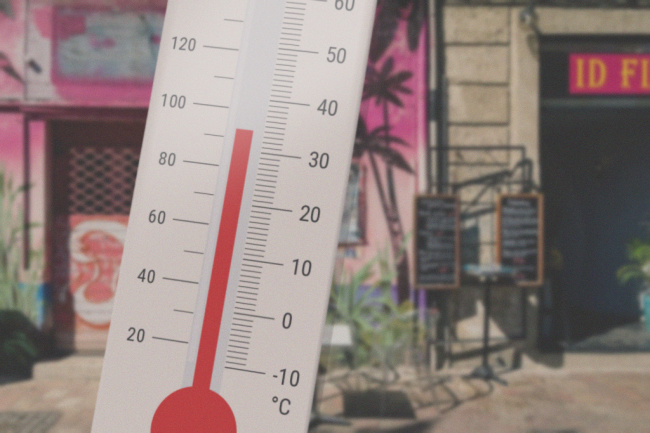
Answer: 34
